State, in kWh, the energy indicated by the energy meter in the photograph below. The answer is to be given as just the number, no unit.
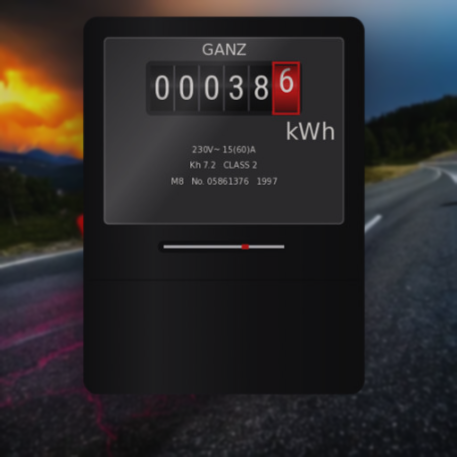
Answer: 38.6
